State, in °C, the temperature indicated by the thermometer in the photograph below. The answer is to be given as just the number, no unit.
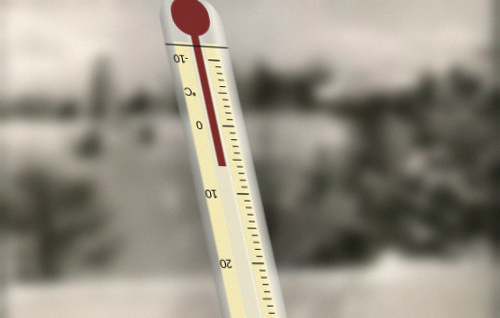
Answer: 6
